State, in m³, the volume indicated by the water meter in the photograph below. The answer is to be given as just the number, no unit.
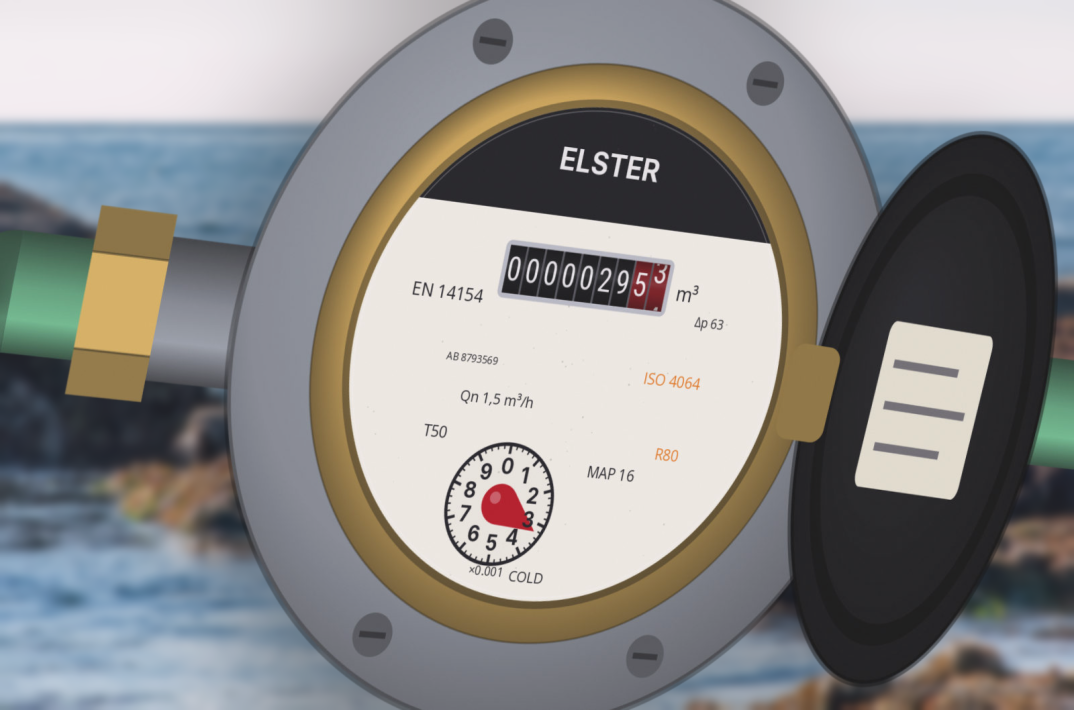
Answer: 29.533
